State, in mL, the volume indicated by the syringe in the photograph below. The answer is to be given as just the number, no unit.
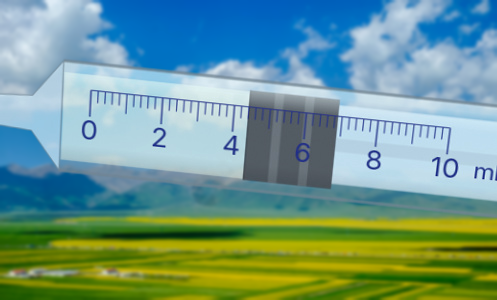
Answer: 4.4
